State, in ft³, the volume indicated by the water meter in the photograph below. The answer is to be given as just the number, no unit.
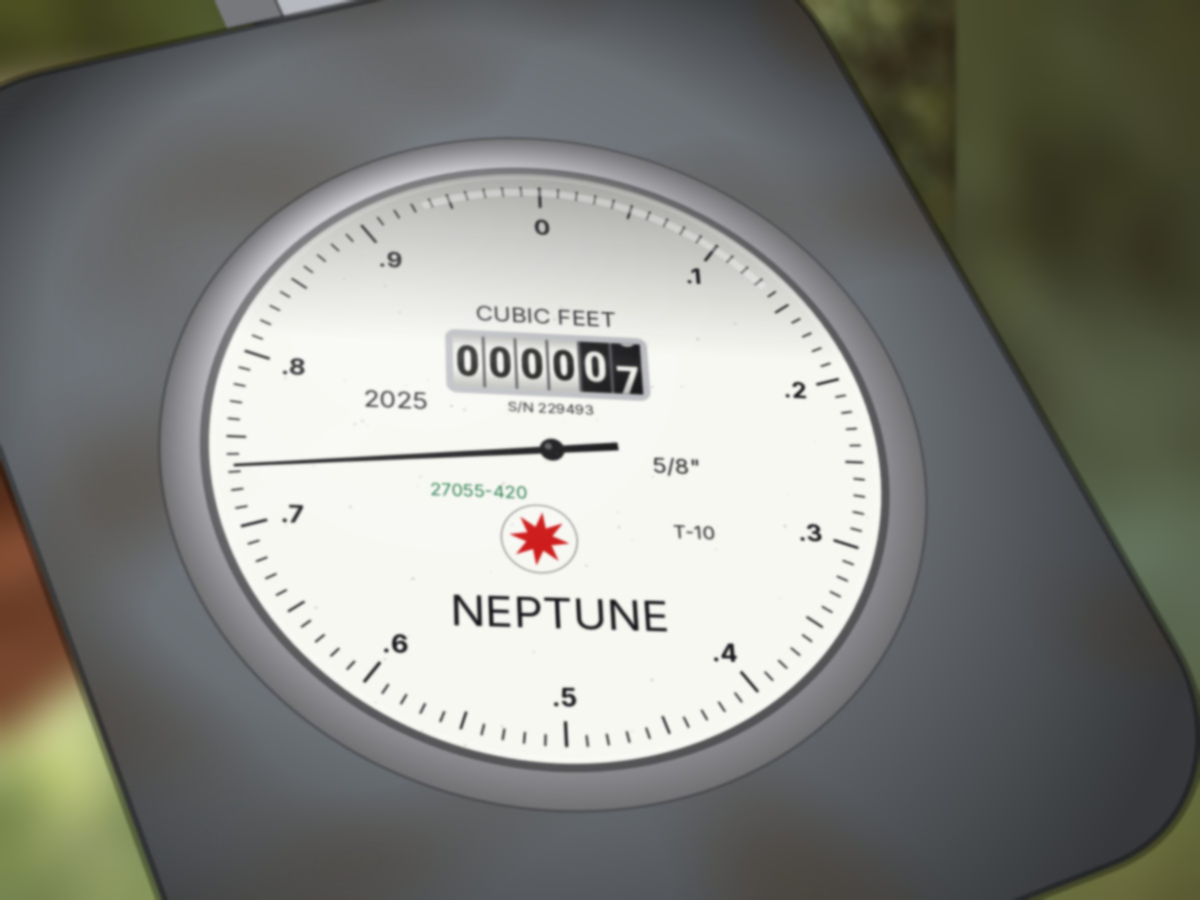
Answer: 6.73
